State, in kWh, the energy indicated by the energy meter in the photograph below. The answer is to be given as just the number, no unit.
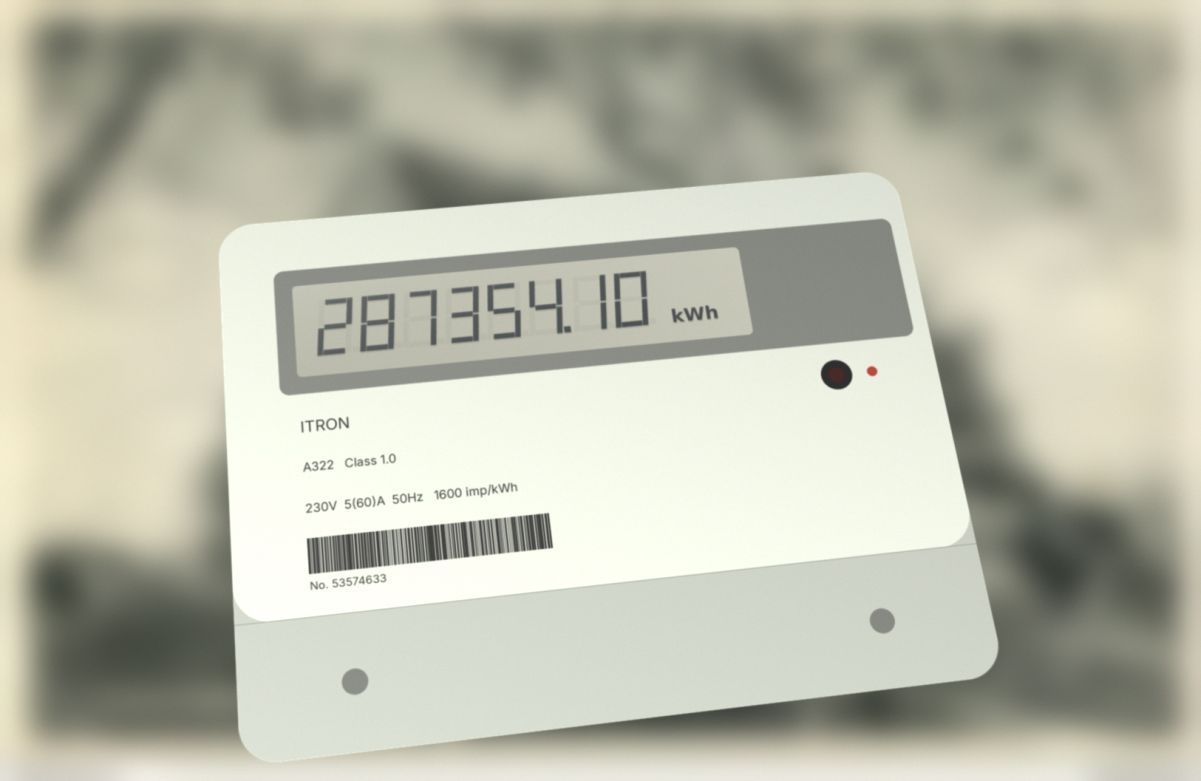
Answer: 287354.10
